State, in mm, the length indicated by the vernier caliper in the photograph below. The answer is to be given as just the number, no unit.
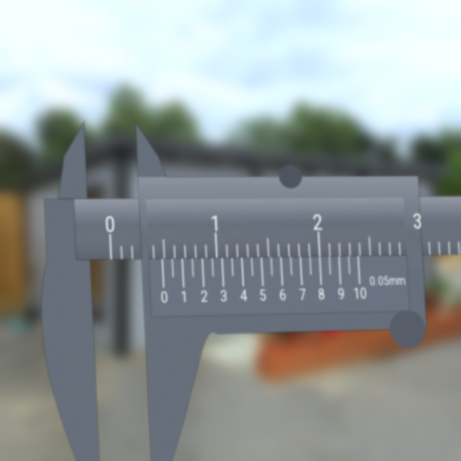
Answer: 4.8
